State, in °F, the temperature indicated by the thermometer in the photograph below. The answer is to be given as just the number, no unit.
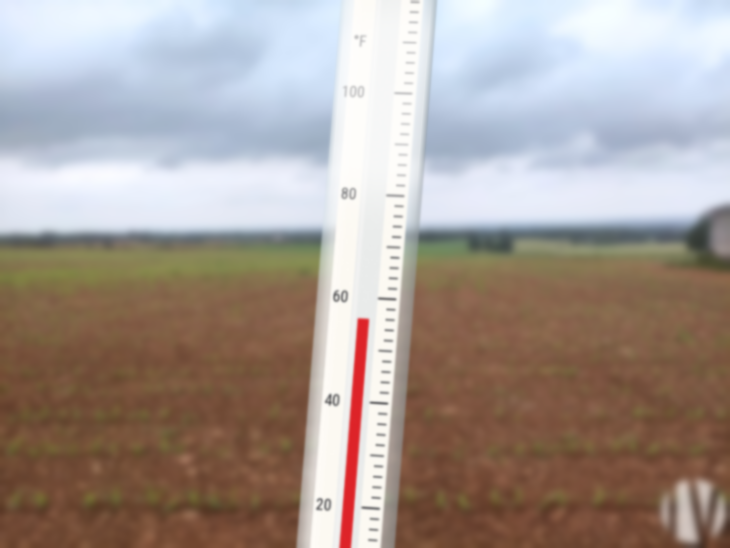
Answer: 56
